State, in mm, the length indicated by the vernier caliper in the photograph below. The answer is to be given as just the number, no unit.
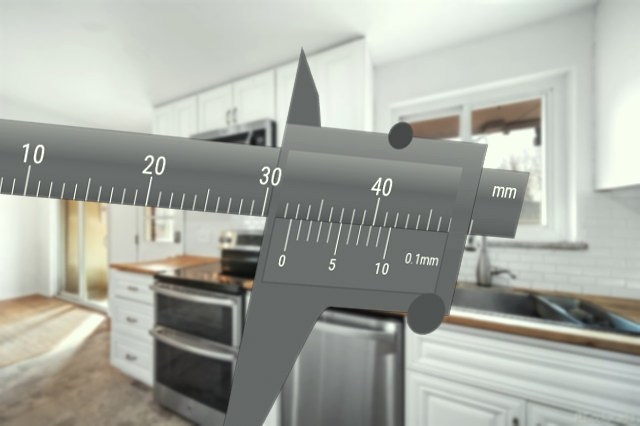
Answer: 32.6
